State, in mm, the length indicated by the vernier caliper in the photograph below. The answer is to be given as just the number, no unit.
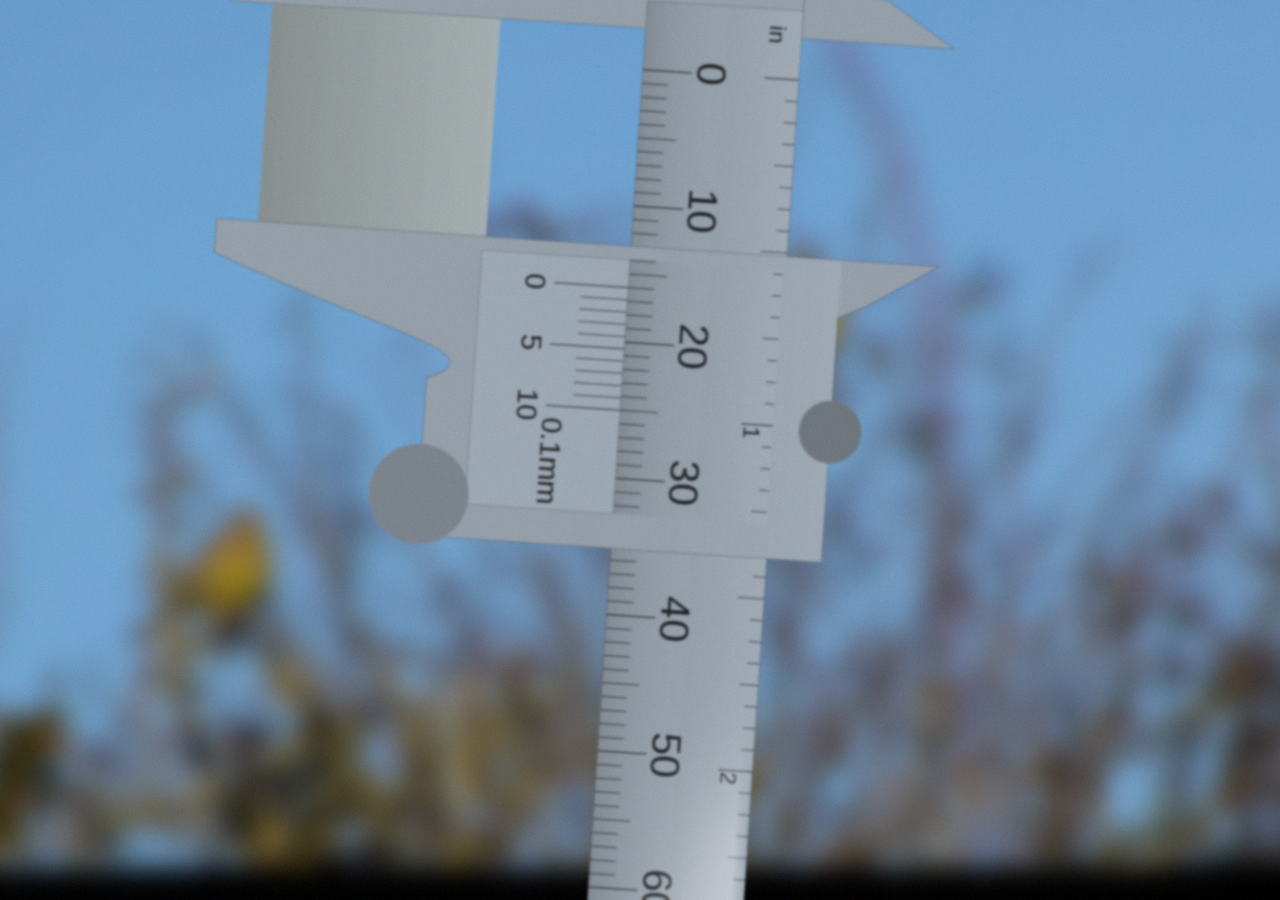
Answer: 16.0
